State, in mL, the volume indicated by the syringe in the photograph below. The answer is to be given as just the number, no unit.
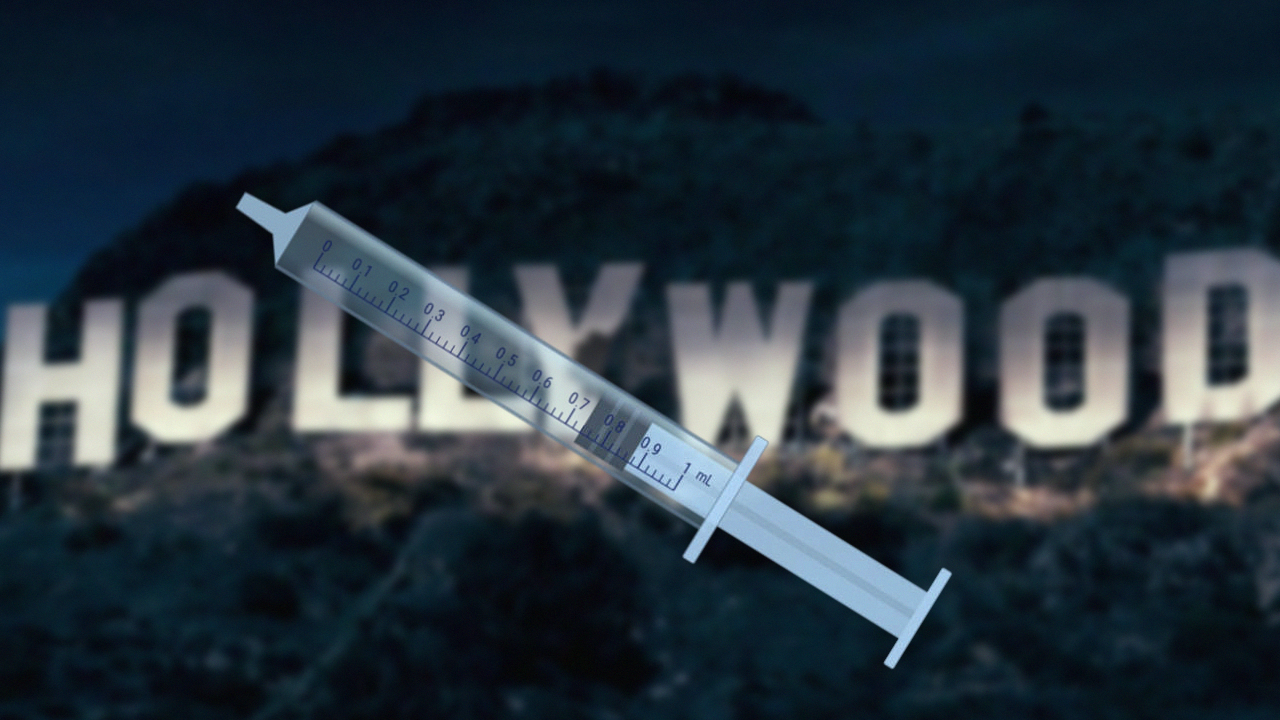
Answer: 0.74
